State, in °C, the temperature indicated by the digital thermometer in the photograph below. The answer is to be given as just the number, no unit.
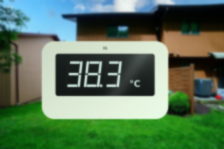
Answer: 38.3
